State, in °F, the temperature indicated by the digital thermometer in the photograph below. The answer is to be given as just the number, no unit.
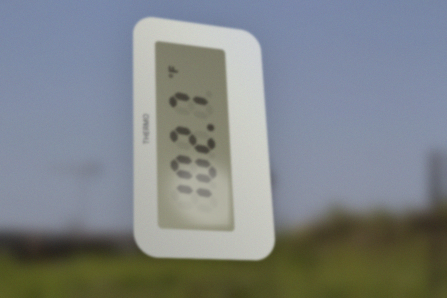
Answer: 102.7
